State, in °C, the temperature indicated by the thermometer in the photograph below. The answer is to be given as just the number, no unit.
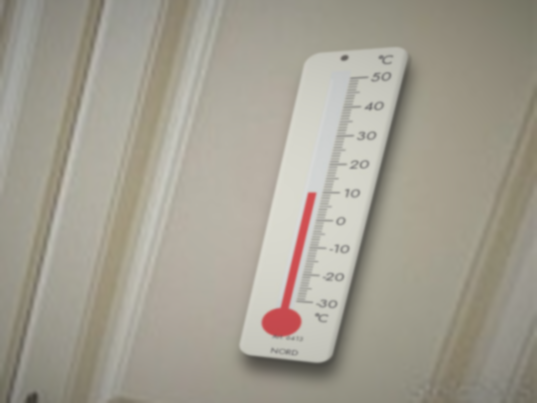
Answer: 10
